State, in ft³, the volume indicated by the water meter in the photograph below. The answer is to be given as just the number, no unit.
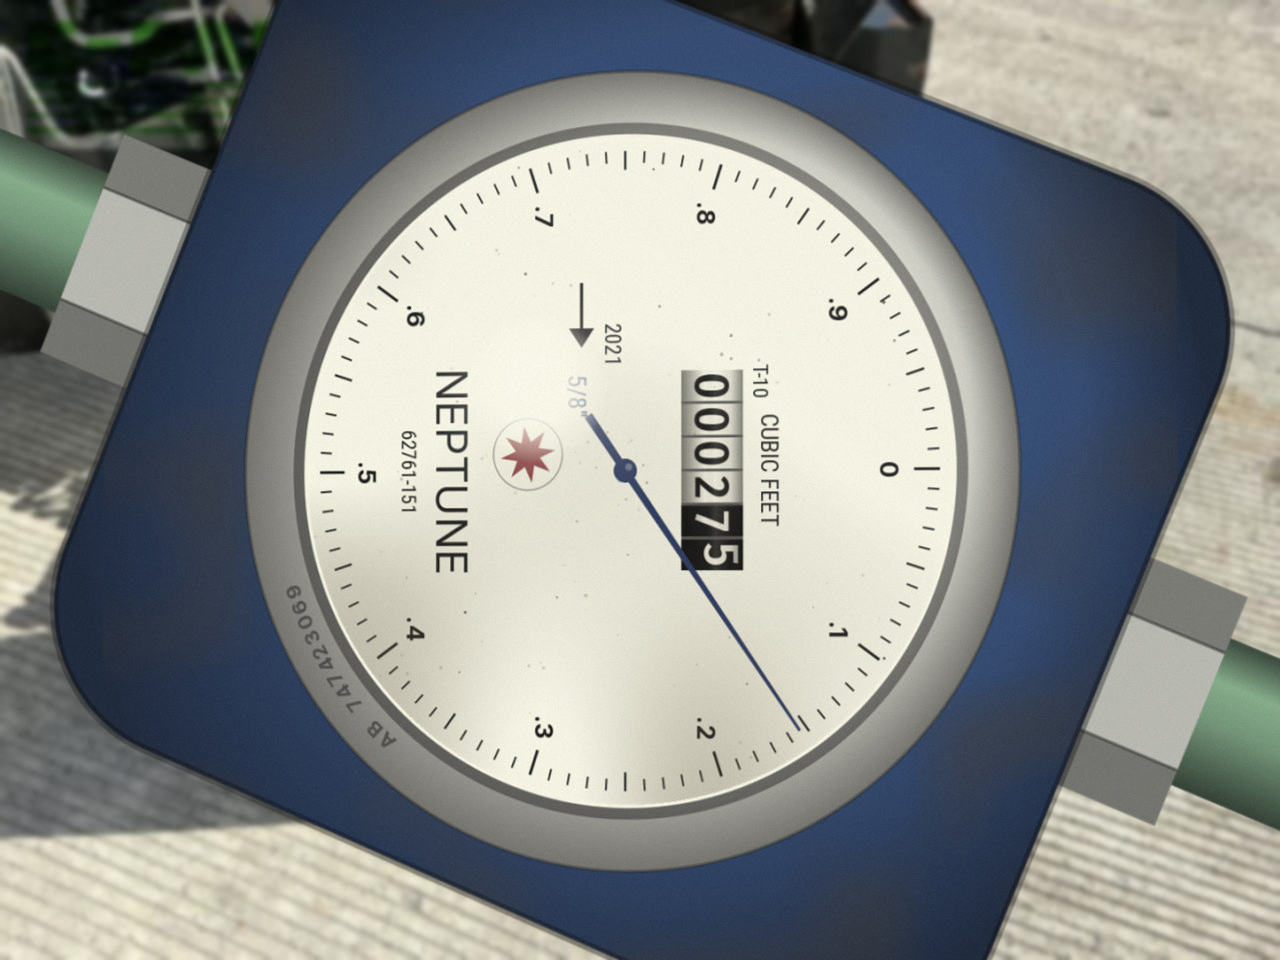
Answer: 275.15
